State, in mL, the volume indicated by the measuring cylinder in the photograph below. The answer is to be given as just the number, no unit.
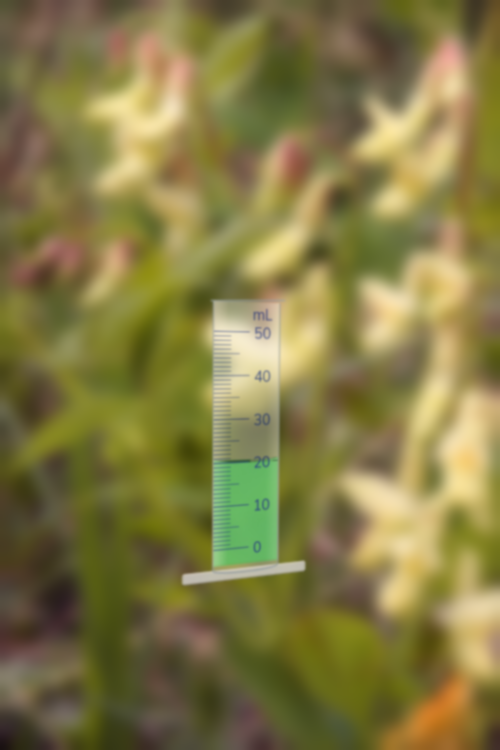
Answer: 20
